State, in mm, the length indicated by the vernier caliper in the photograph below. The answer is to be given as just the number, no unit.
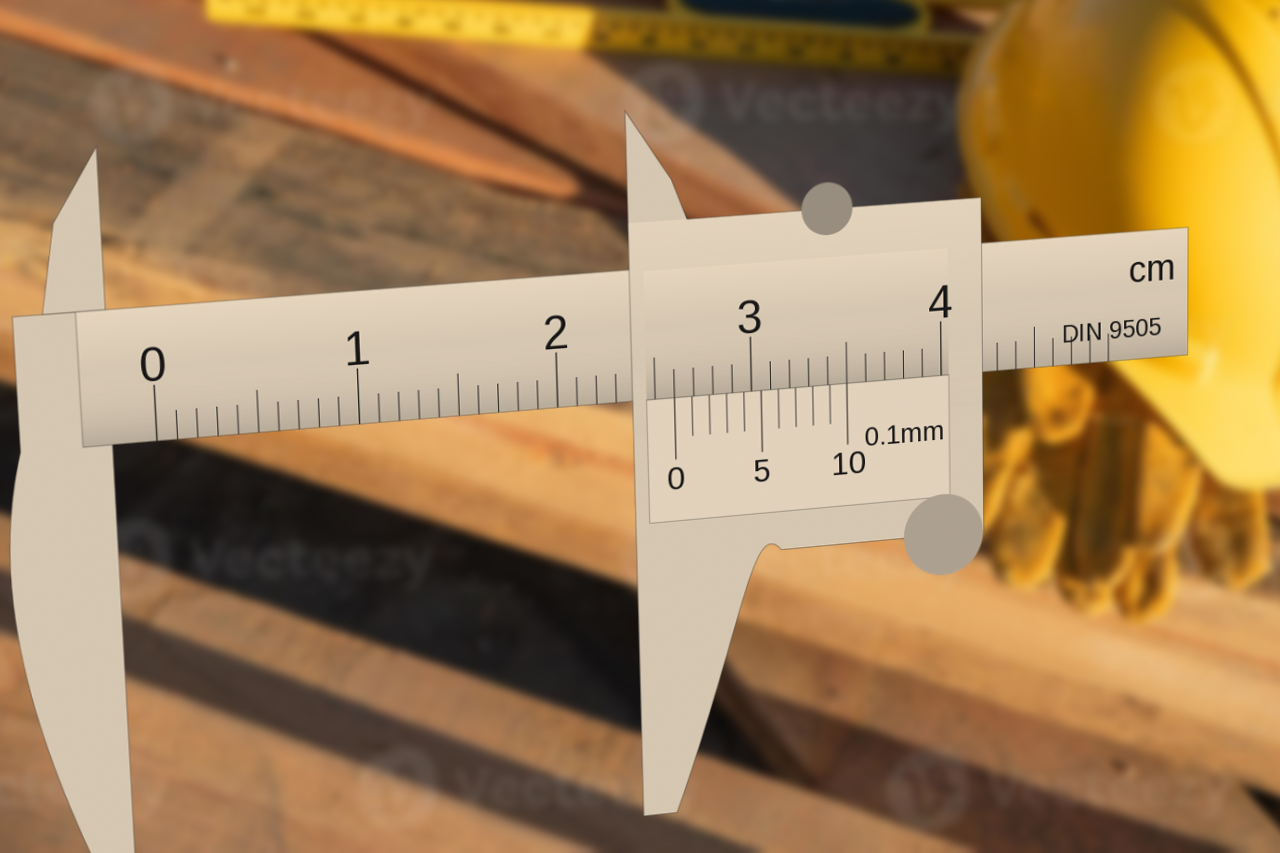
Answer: 26.0
